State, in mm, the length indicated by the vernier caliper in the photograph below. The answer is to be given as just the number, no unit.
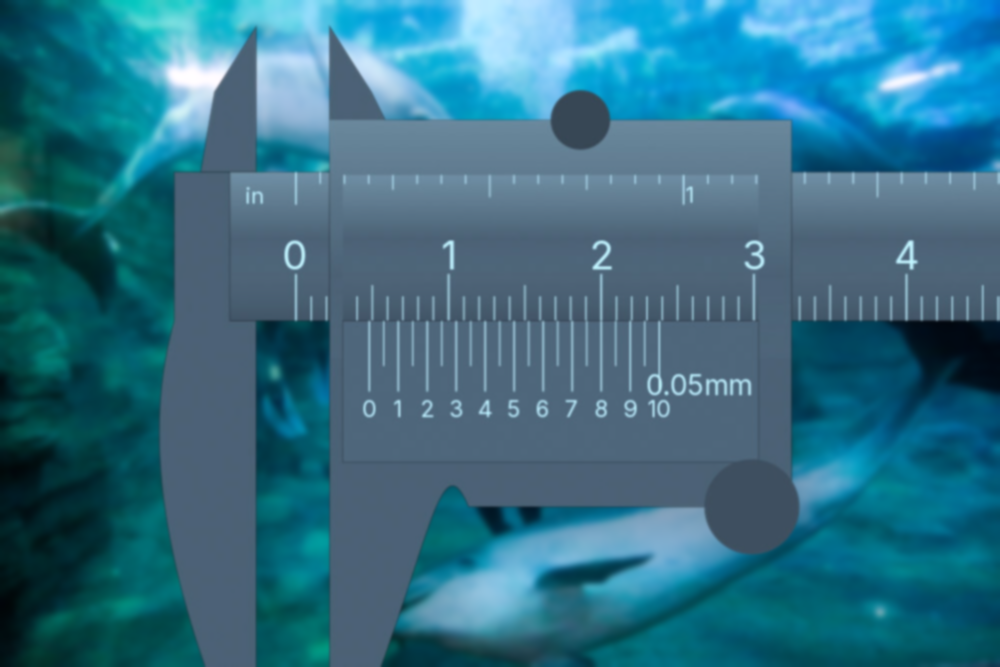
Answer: 4.8
